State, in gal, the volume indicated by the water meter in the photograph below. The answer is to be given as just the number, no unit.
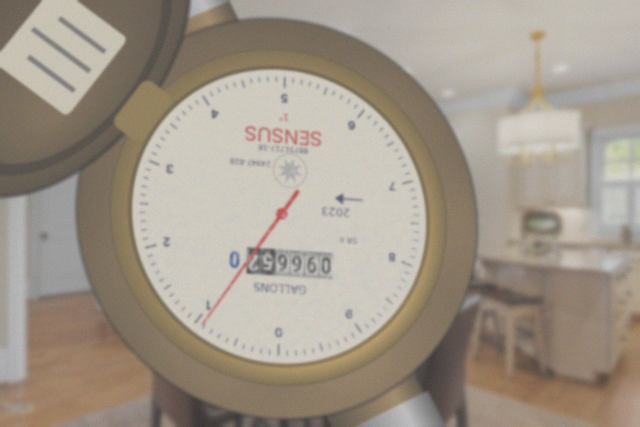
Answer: 966520.9
